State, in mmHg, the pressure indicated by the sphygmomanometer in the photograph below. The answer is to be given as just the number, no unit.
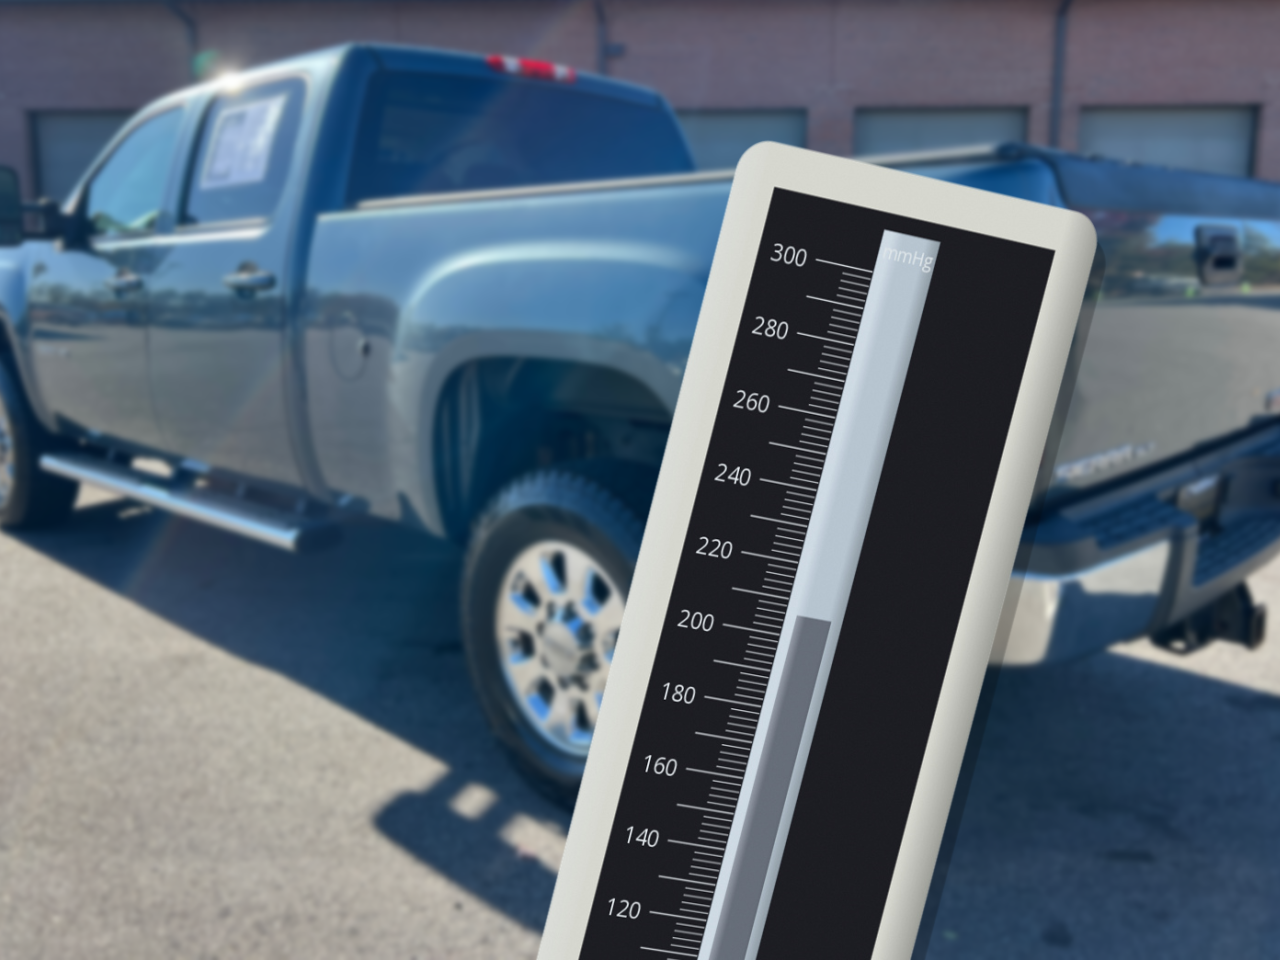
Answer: 206
